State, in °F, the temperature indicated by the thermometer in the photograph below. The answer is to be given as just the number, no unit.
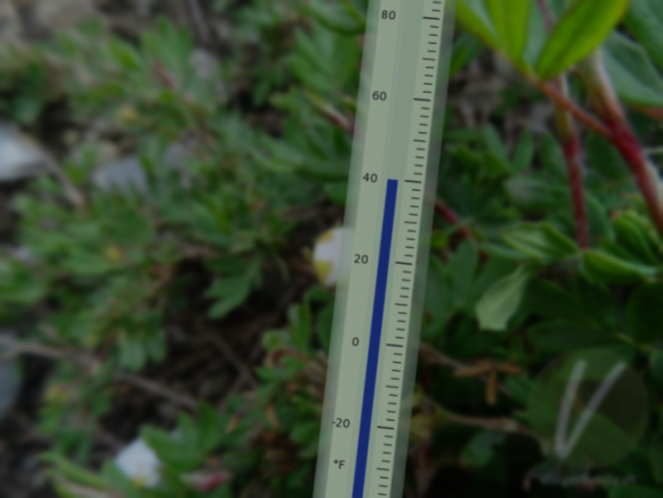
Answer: 40
